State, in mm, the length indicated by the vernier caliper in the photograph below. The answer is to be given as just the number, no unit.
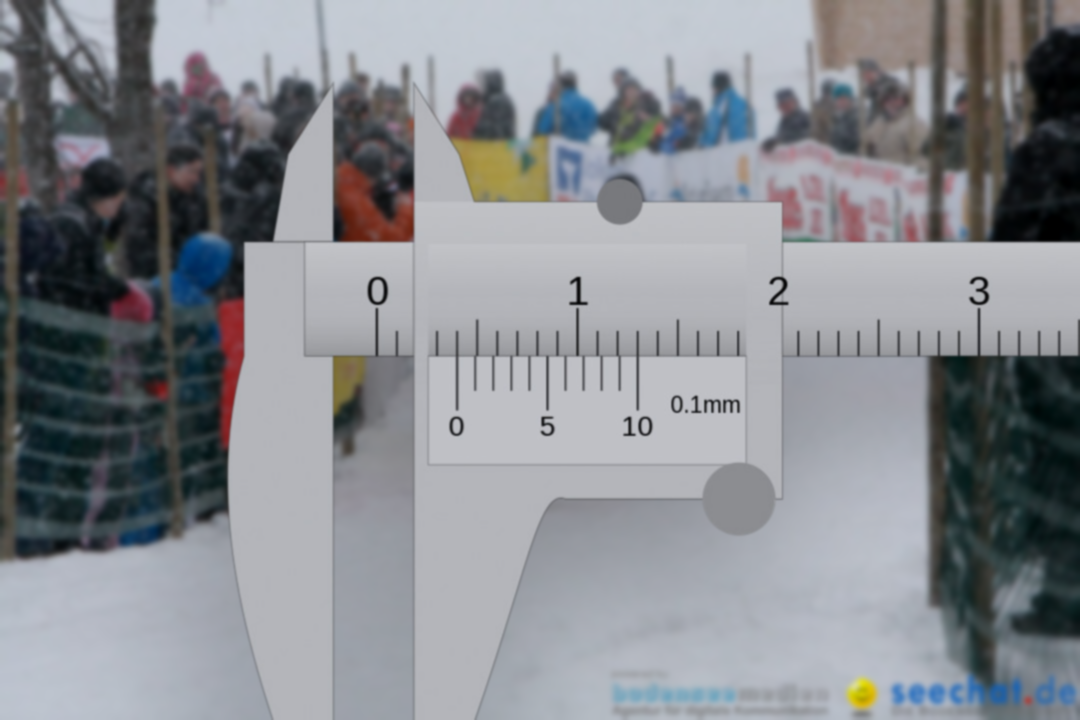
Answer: 4.0
